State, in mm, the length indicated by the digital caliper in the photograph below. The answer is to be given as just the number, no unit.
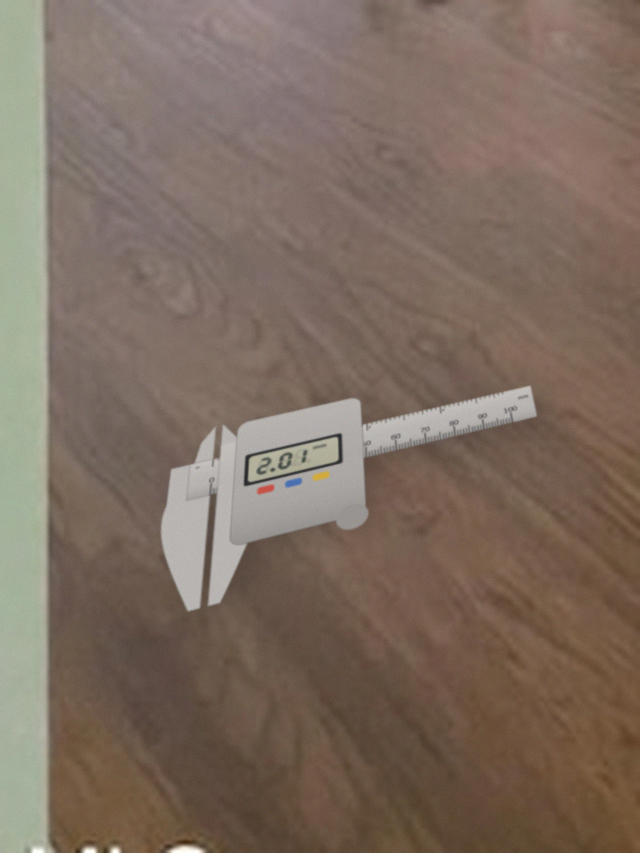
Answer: 2.01
